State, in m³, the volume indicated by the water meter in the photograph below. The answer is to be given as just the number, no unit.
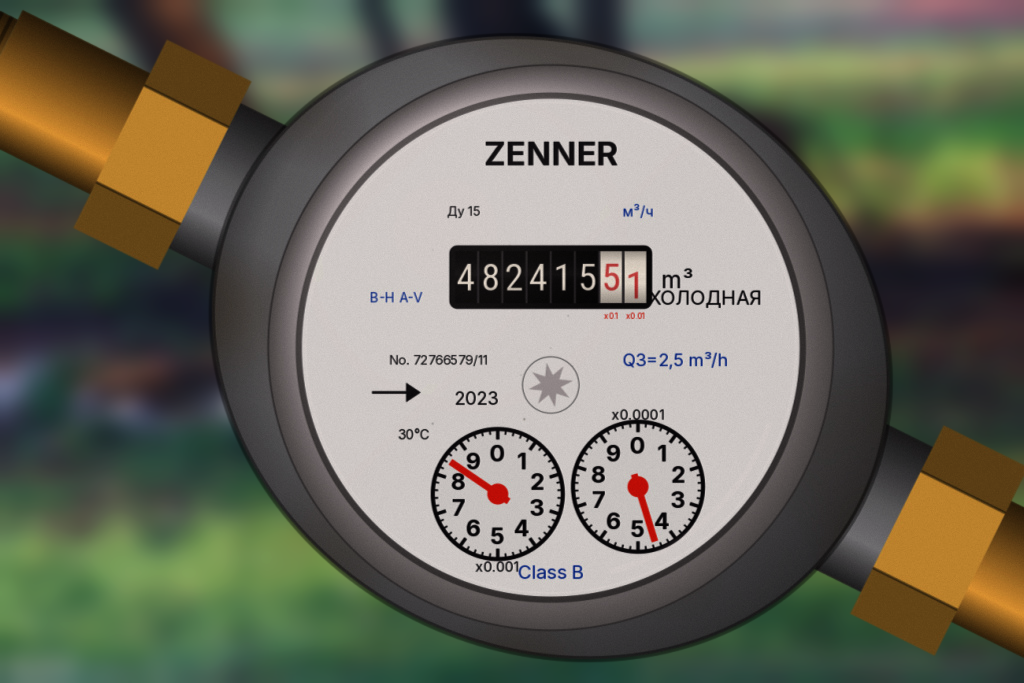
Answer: 482415.5084
